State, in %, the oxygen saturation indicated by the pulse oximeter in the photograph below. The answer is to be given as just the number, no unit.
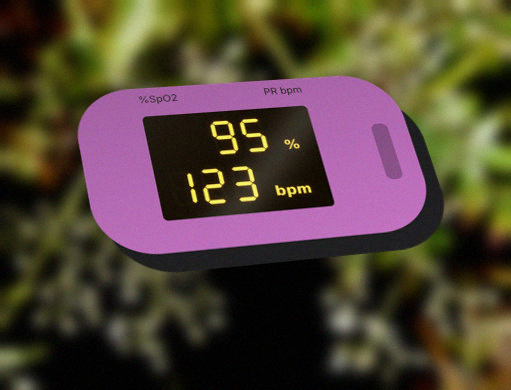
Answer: 95
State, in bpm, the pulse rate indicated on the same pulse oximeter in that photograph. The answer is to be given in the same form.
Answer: 123
